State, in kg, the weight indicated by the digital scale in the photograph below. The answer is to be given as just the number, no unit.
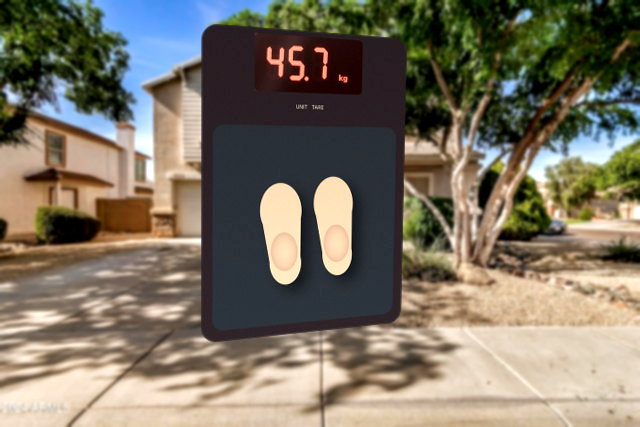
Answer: 45.7
